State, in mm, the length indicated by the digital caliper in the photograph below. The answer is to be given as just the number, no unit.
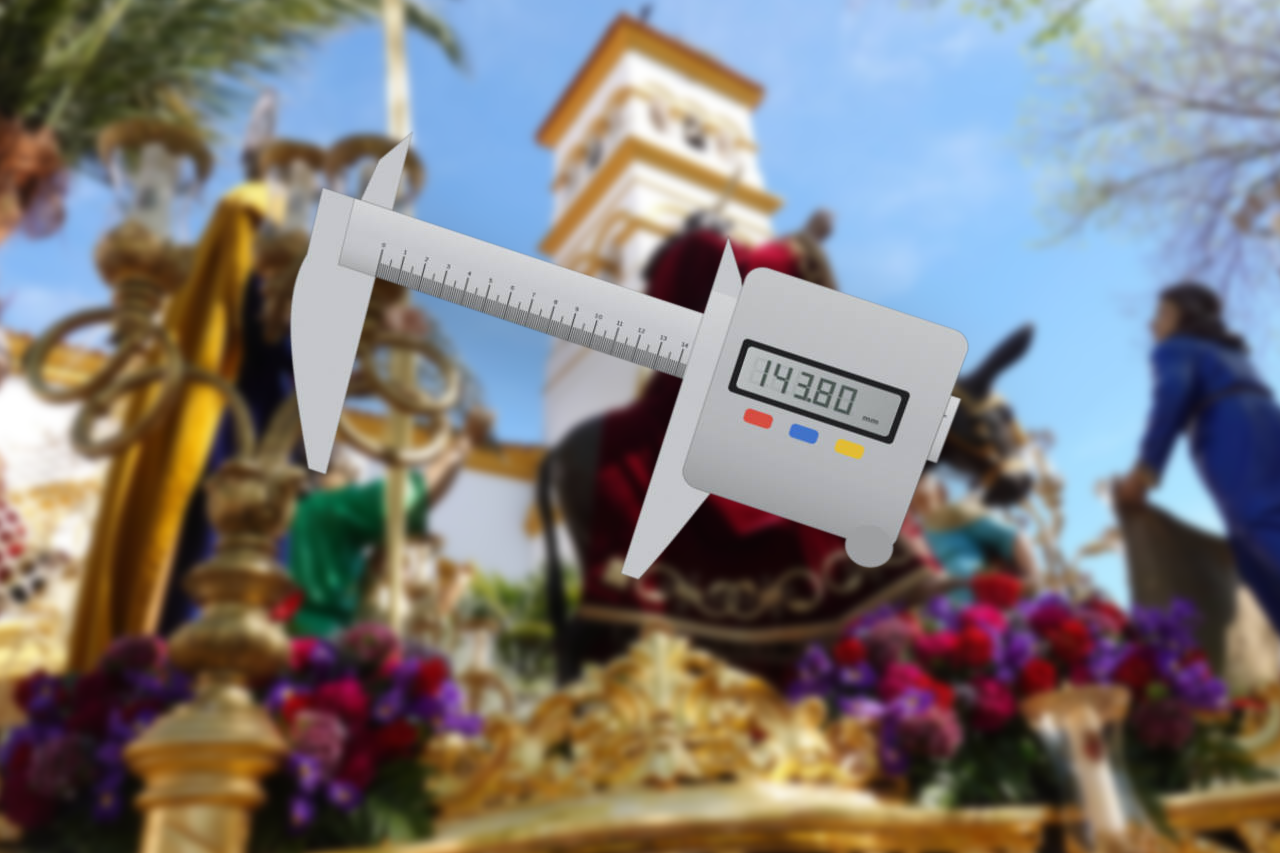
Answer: 143.80
